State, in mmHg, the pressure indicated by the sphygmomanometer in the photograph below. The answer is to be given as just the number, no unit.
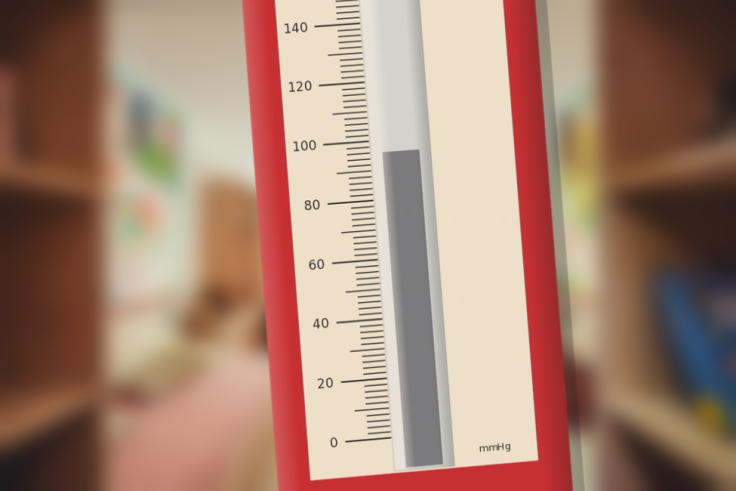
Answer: 96
